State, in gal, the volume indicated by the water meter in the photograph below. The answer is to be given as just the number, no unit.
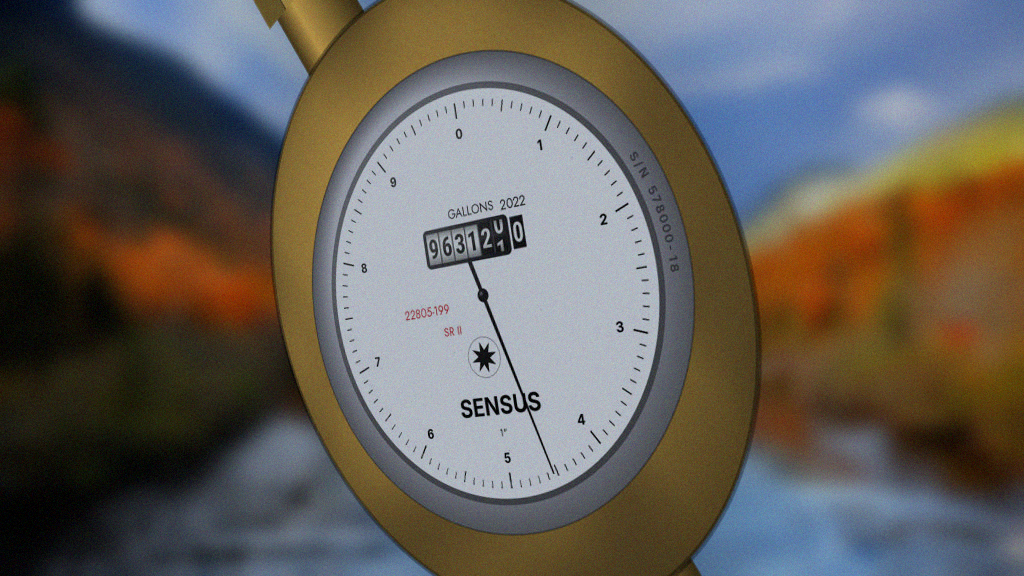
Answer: 9631204.5
